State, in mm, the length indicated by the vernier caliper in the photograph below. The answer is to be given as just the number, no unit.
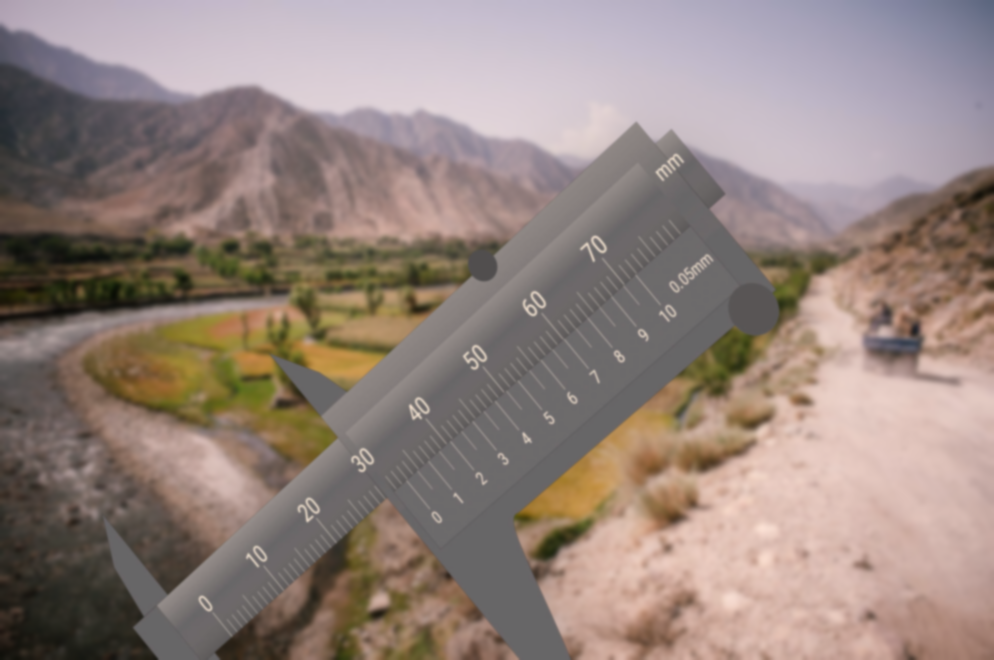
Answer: 32.8
